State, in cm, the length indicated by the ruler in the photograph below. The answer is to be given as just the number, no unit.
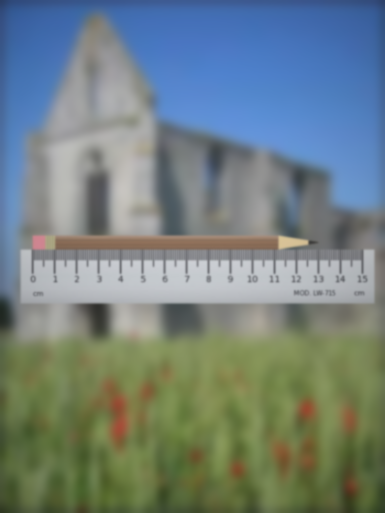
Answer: 13
